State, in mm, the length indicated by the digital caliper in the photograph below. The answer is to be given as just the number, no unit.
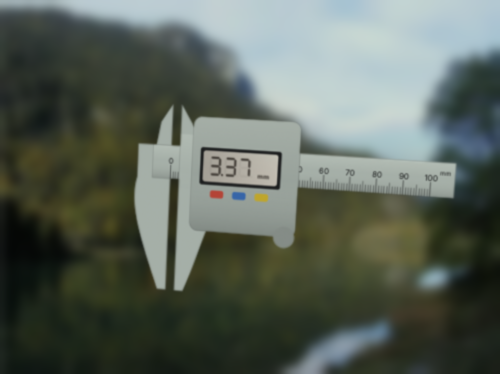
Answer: 3.37
